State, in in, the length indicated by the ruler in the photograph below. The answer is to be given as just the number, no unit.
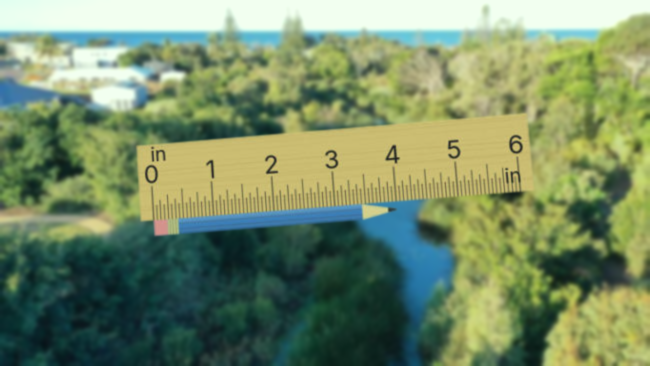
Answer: 4
